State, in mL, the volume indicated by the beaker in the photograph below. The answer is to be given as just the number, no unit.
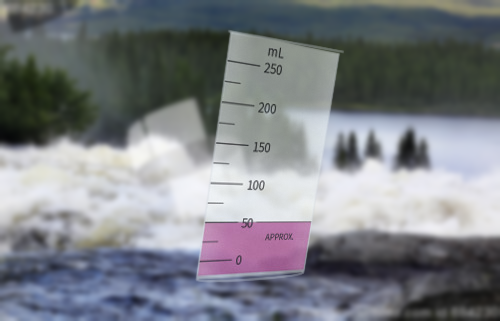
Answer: 50
